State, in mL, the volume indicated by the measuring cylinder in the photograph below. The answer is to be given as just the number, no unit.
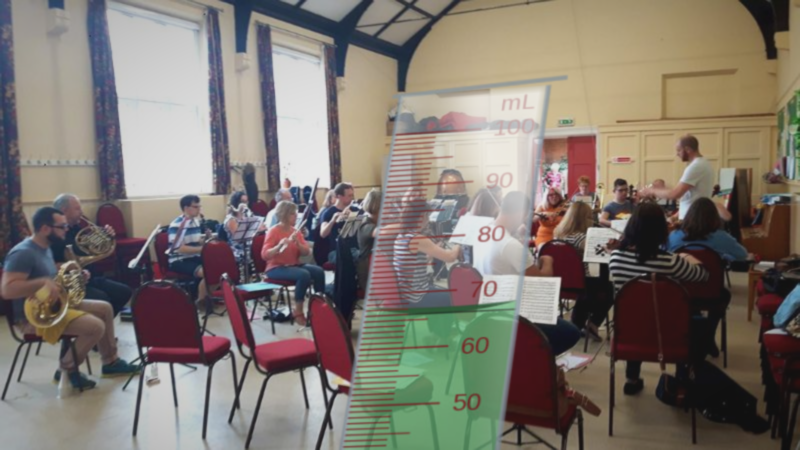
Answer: 66
